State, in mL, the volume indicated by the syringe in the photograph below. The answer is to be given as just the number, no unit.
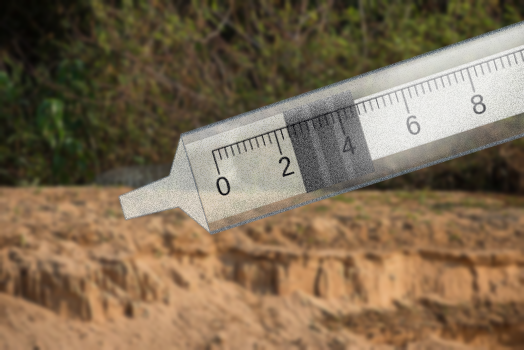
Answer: 2.4
